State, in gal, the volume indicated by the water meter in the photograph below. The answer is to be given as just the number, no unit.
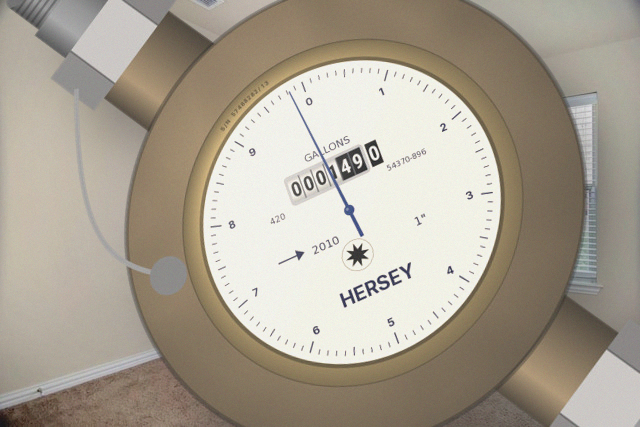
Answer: 1489.8
